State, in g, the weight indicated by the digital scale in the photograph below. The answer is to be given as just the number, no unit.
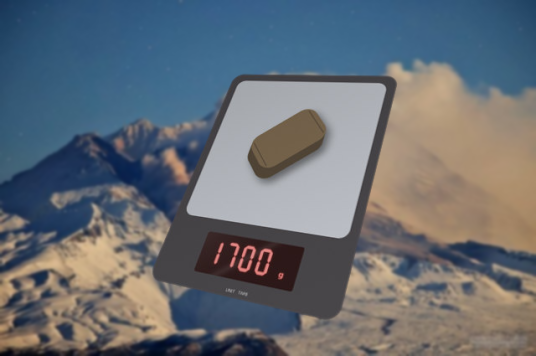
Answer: 1700
